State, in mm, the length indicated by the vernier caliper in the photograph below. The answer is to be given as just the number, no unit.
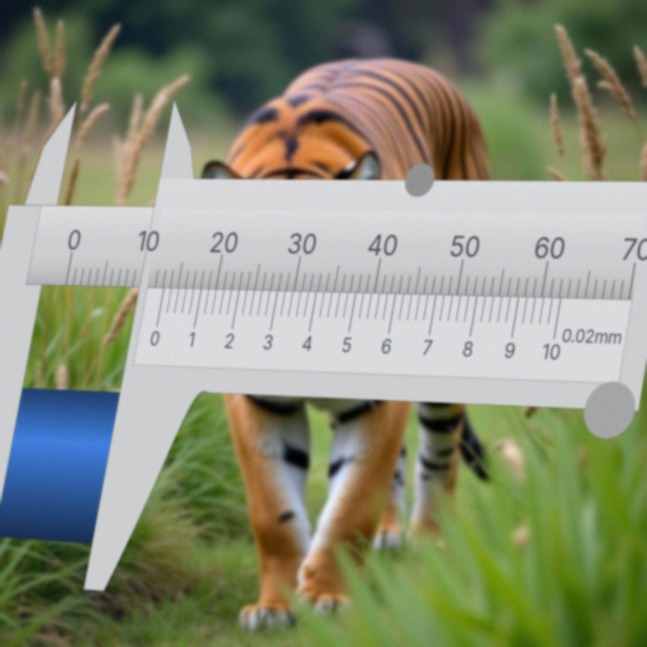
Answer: 13.2
